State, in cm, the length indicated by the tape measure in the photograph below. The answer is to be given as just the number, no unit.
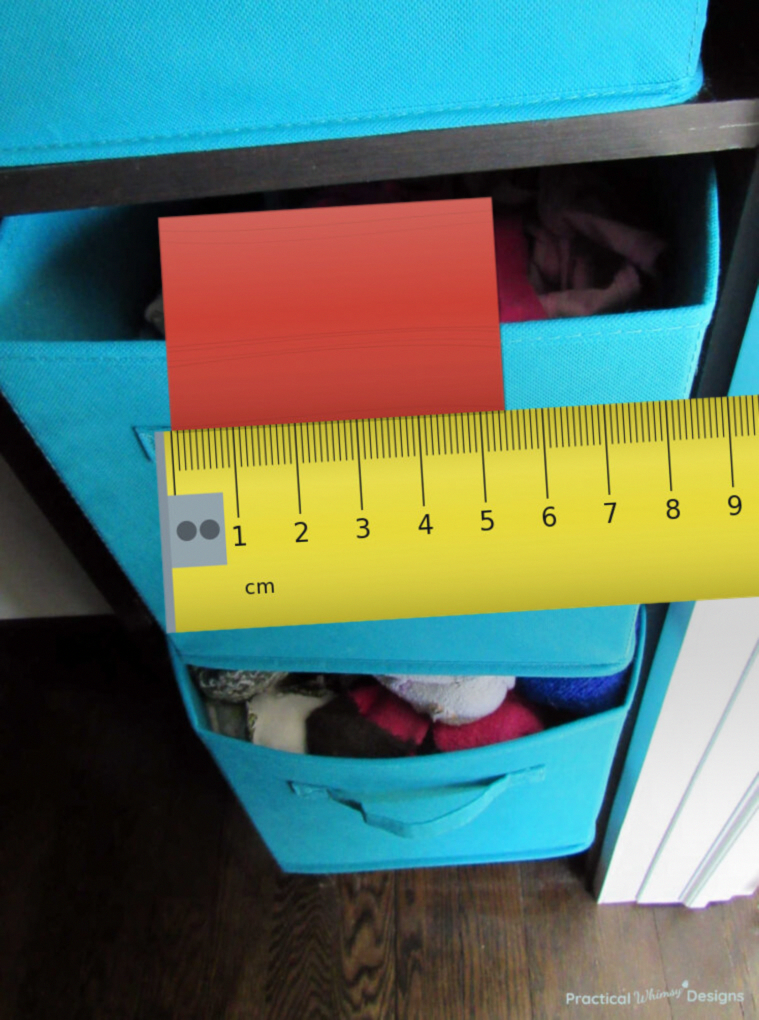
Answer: 5.4
